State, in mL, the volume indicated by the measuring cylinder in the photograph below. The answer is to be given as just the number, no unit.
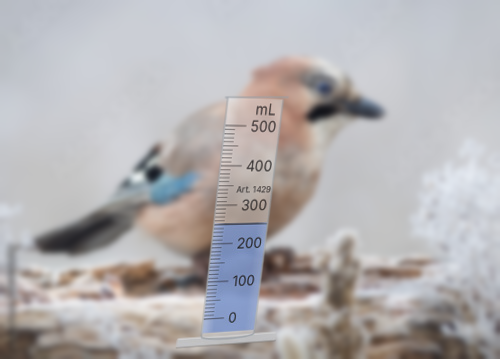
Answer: 250
